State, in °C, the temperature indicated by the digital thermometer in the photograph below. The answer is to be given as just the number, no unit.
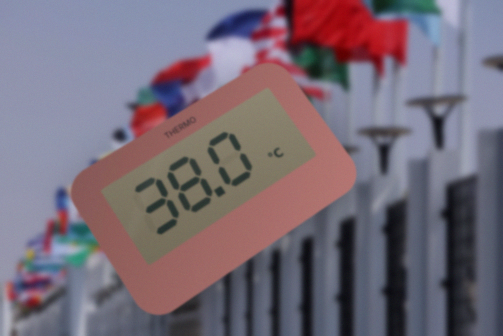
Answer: 38.0
